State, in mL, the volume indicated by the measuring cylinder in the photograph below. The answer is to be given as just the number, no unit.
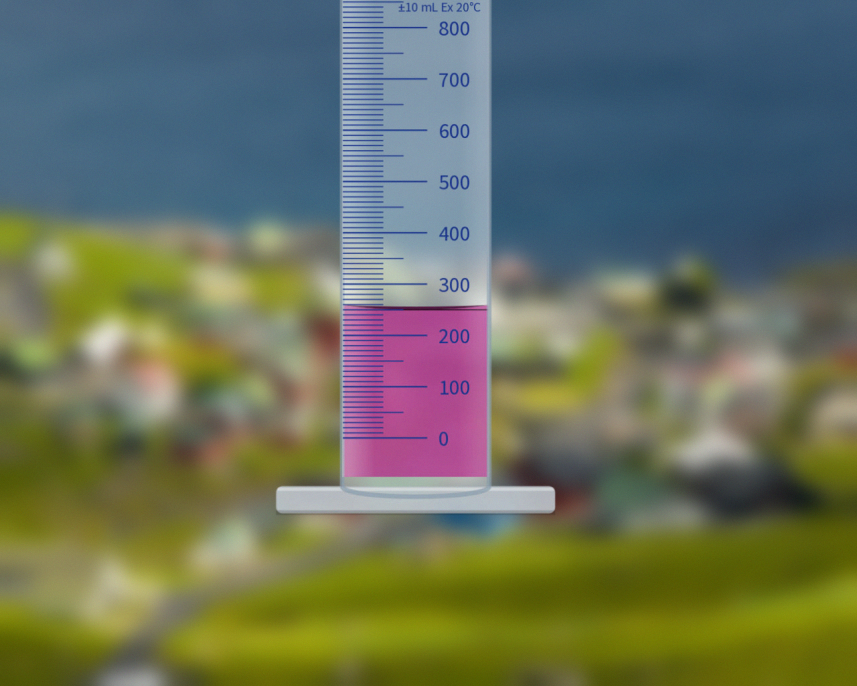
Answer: 250
